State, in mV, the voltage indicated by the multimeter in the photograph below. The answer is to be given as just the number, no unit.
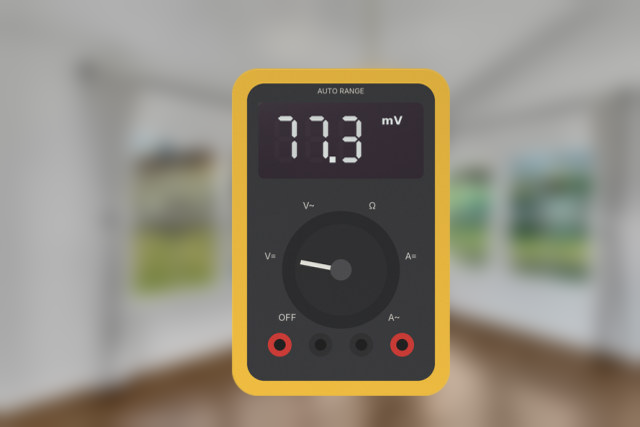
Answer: 77.3
